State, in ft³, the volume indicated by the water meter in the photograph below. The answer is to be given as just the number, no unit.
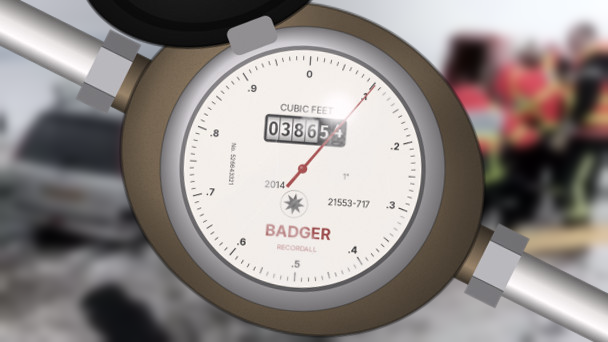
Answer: 38654.10
